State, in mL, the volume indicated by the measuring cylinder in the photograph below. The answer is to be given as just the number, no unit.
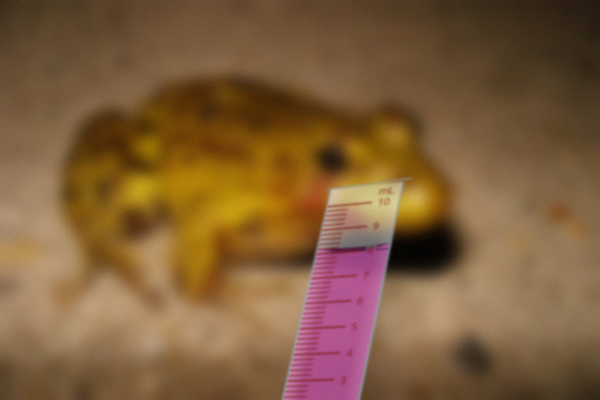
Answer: 8
